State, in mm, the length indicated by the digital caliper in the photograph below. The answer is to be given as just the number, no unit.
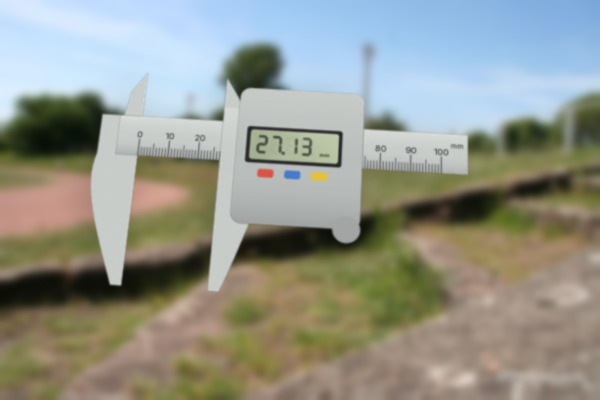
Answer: 27.13
